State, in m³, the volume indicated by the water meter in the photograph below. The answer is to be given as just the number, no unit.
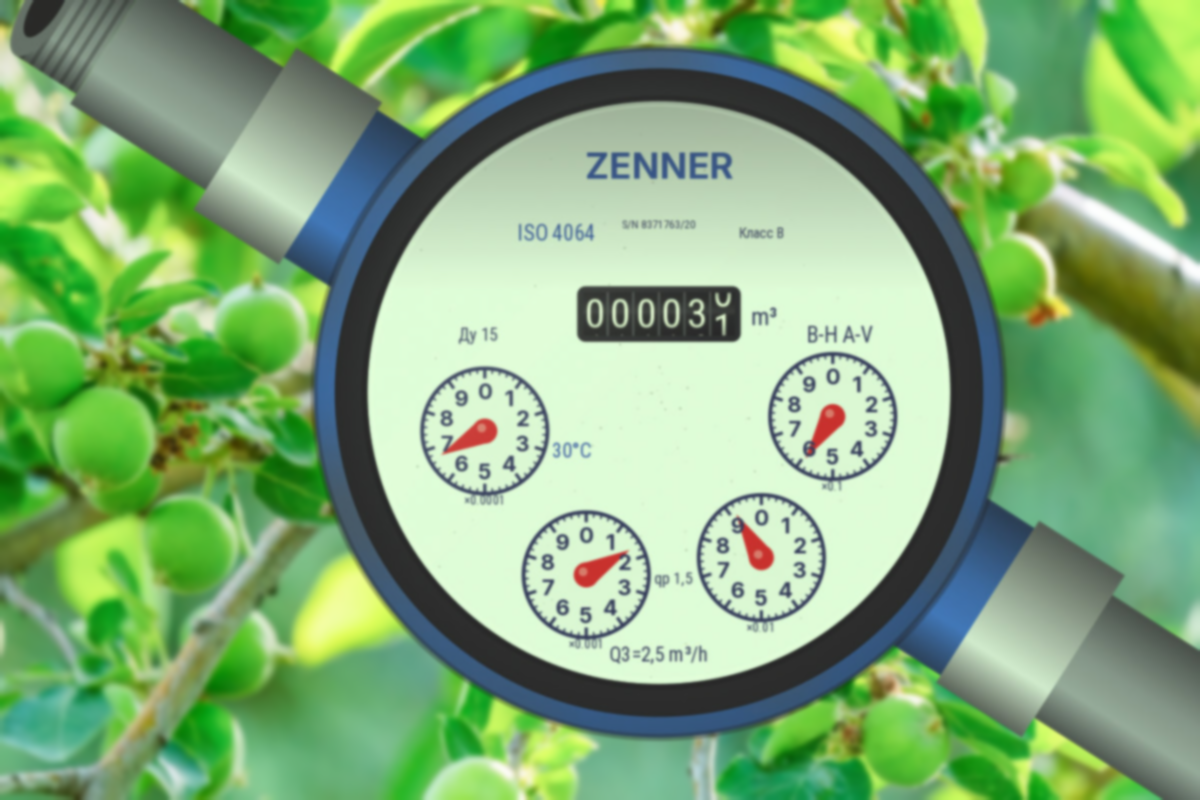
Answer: 30.5916
